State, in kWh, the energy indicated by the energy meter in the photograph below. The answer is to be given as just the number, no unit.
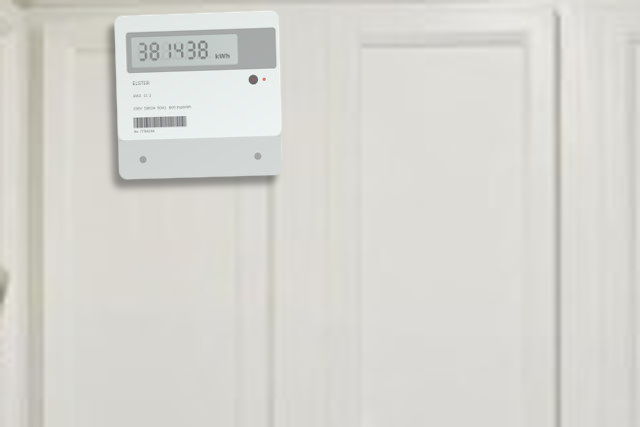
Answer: 381438
